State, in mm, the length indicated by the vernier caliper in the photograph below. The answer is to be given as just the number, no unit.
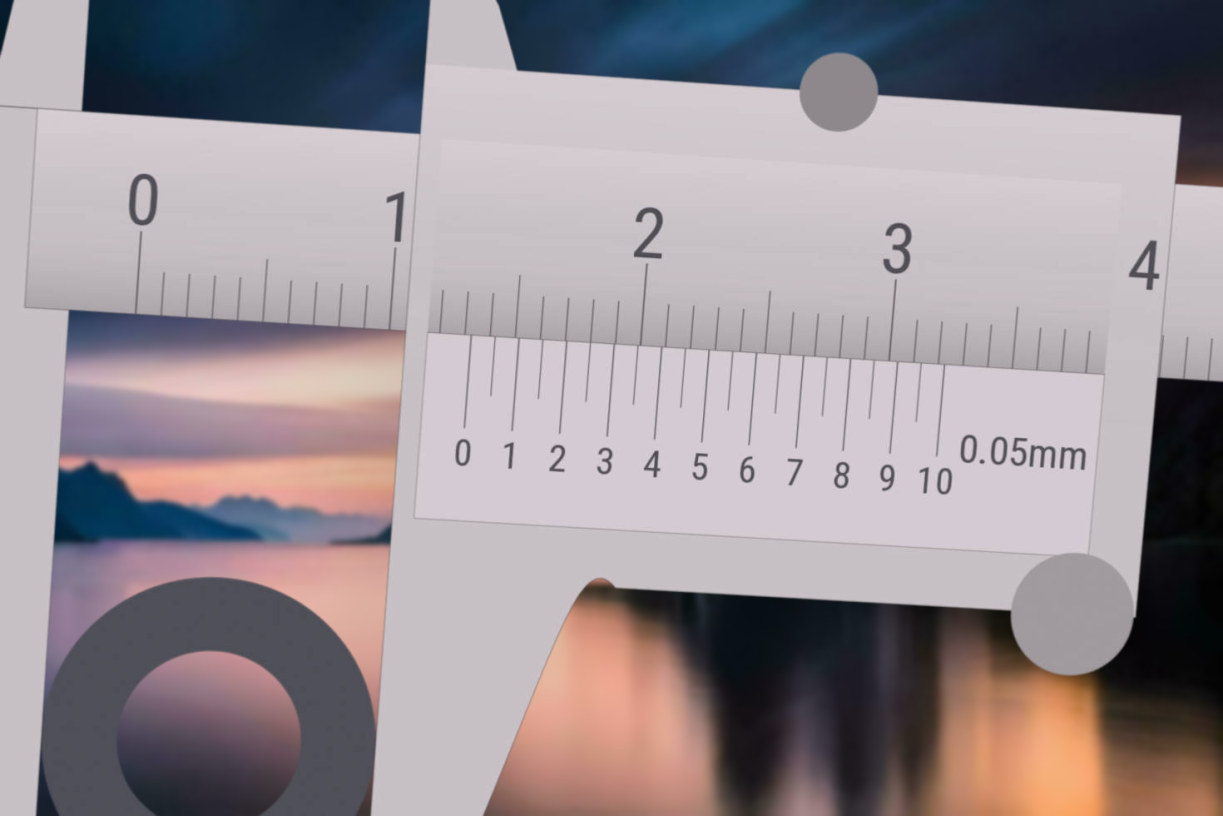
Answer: 13.25
